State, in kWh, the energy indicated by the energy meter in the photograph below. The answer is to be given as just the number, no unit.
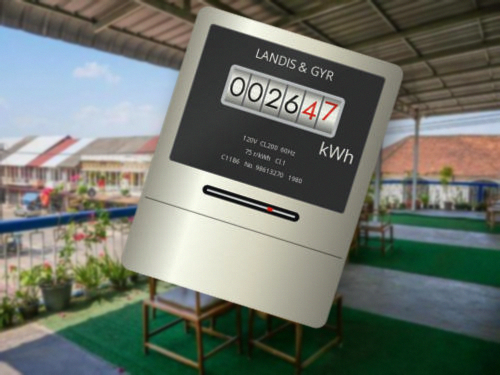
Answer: 26.47
